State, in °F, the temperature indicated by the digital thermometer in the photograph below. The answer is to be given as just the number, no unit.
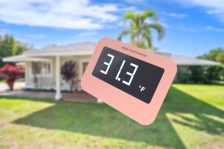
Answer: 31.3
